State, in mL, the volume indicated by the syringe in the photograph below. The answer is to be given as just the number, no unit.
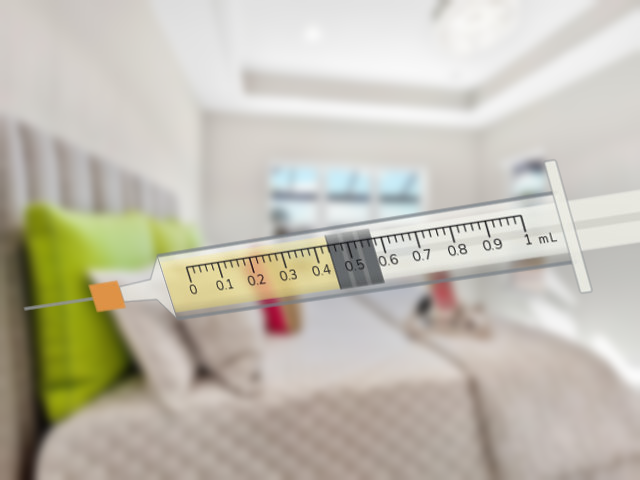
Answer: 0.44
